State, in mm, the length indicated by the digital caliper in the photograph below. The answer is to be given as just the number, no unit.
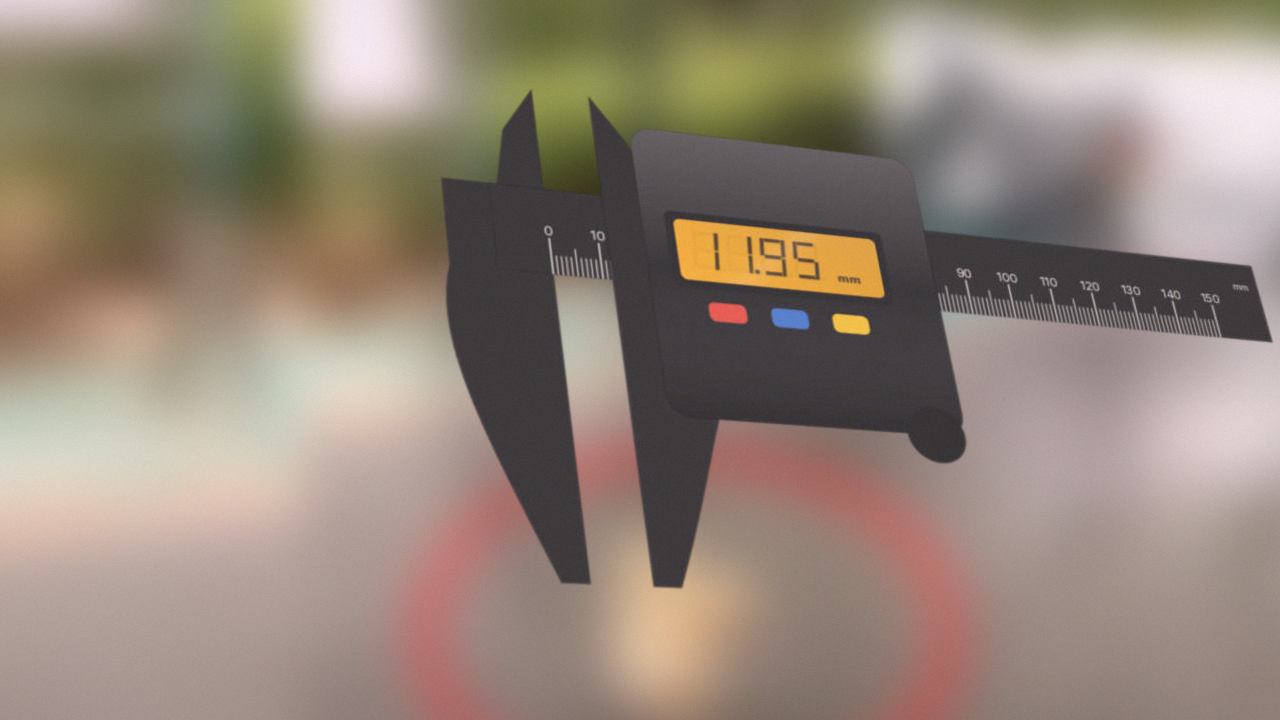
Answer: 11.95
